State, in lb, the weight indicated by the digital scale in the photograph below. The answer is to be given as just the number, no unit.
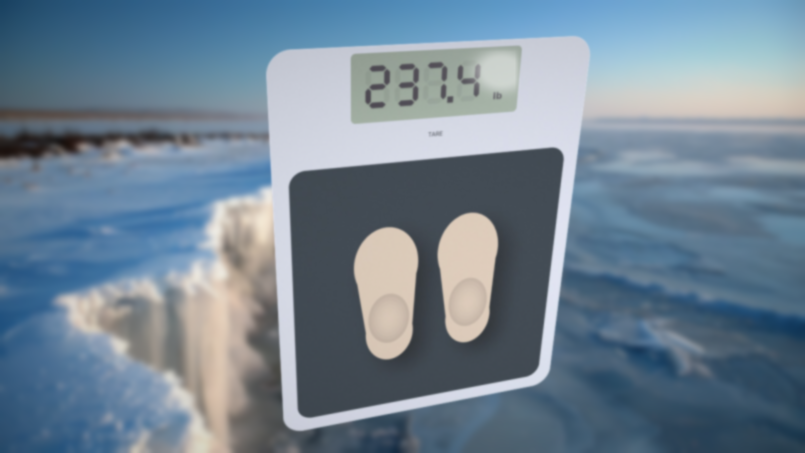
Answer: 237.4
